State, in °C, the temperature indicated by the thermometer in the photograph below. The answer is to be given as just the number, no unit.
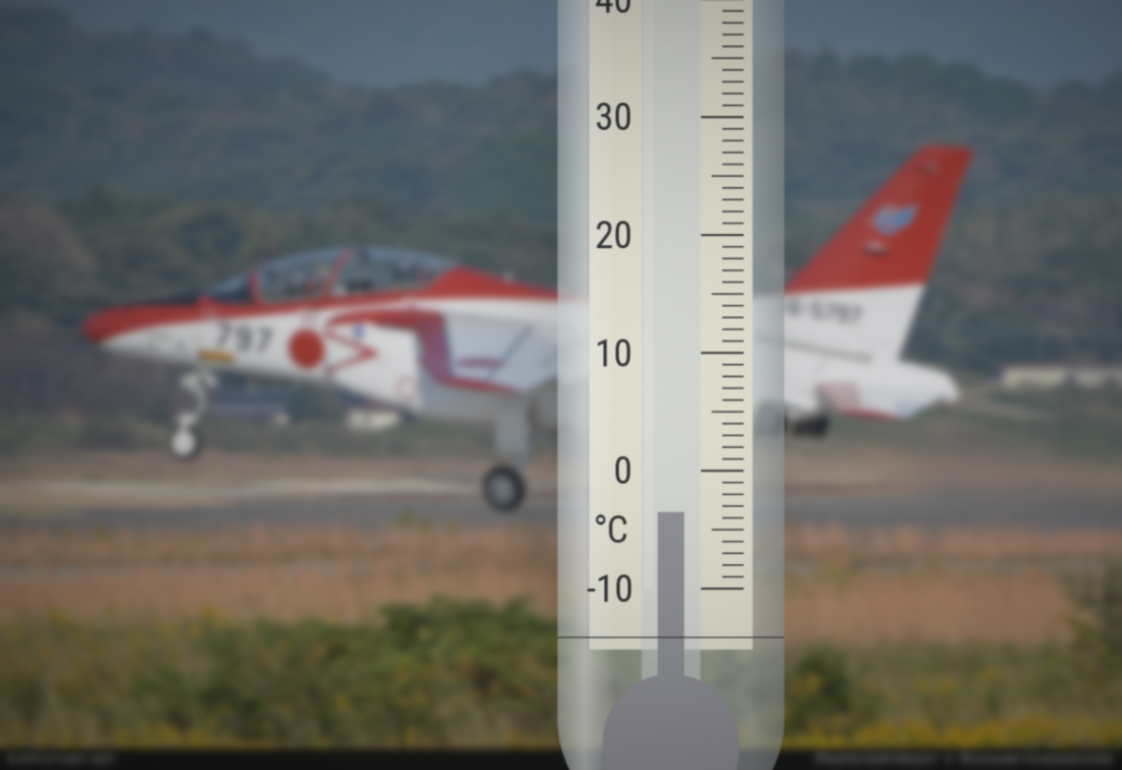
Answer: -3.5
